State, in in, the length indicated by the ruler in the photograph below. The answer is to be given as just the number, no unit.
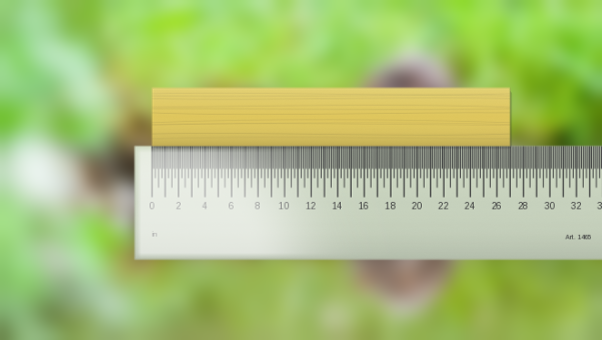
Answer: 27
